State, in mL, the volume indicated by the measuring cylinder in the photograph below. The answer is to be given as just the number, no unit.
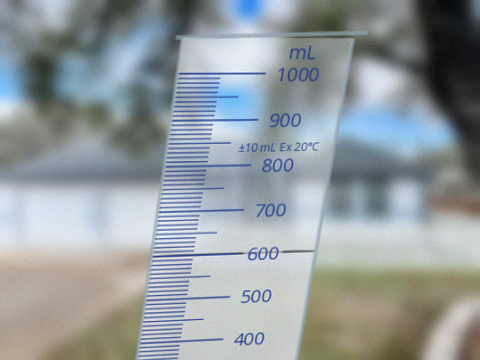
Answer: 600
